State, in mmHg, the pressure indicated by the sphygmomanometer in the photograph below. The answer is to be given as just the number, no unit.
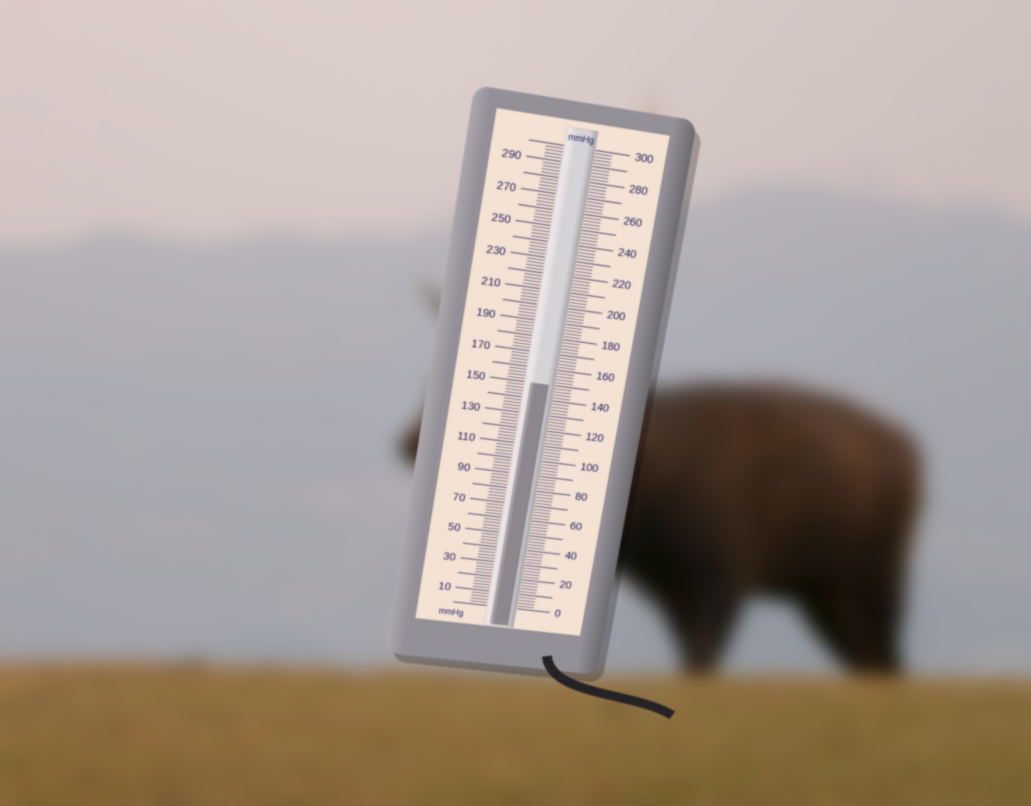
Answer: 150
